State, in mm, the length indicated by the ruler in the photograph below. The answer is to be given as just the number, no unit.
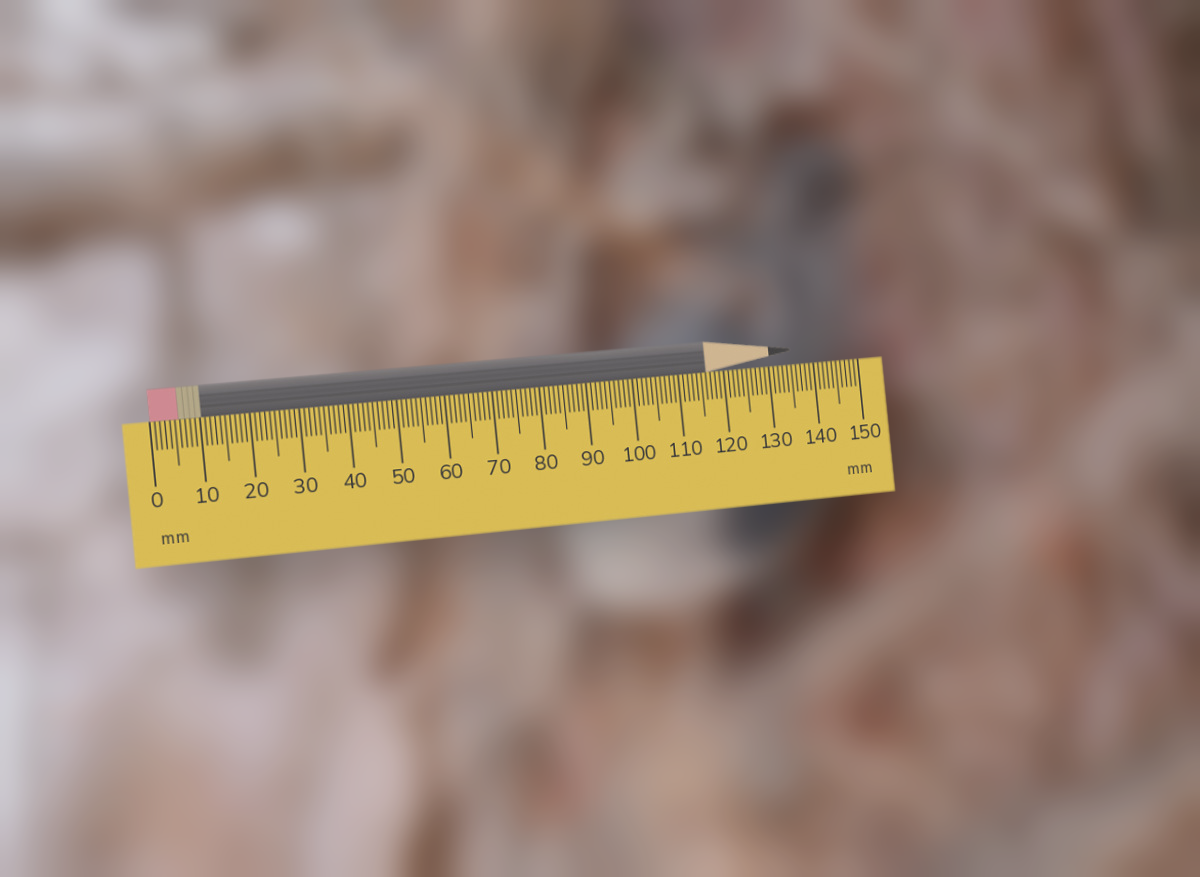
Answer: 135
